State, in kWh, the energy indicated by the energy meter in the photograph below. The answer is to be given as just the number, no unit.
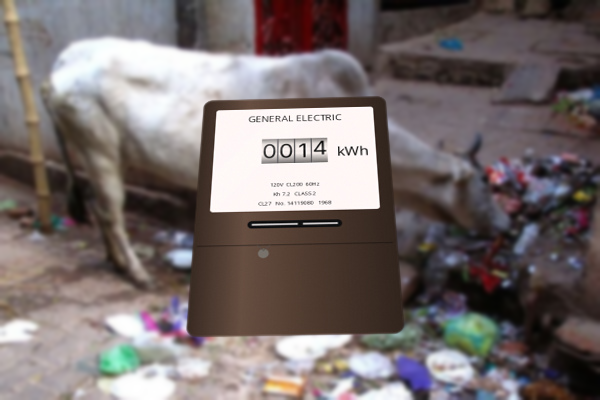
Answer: 14
